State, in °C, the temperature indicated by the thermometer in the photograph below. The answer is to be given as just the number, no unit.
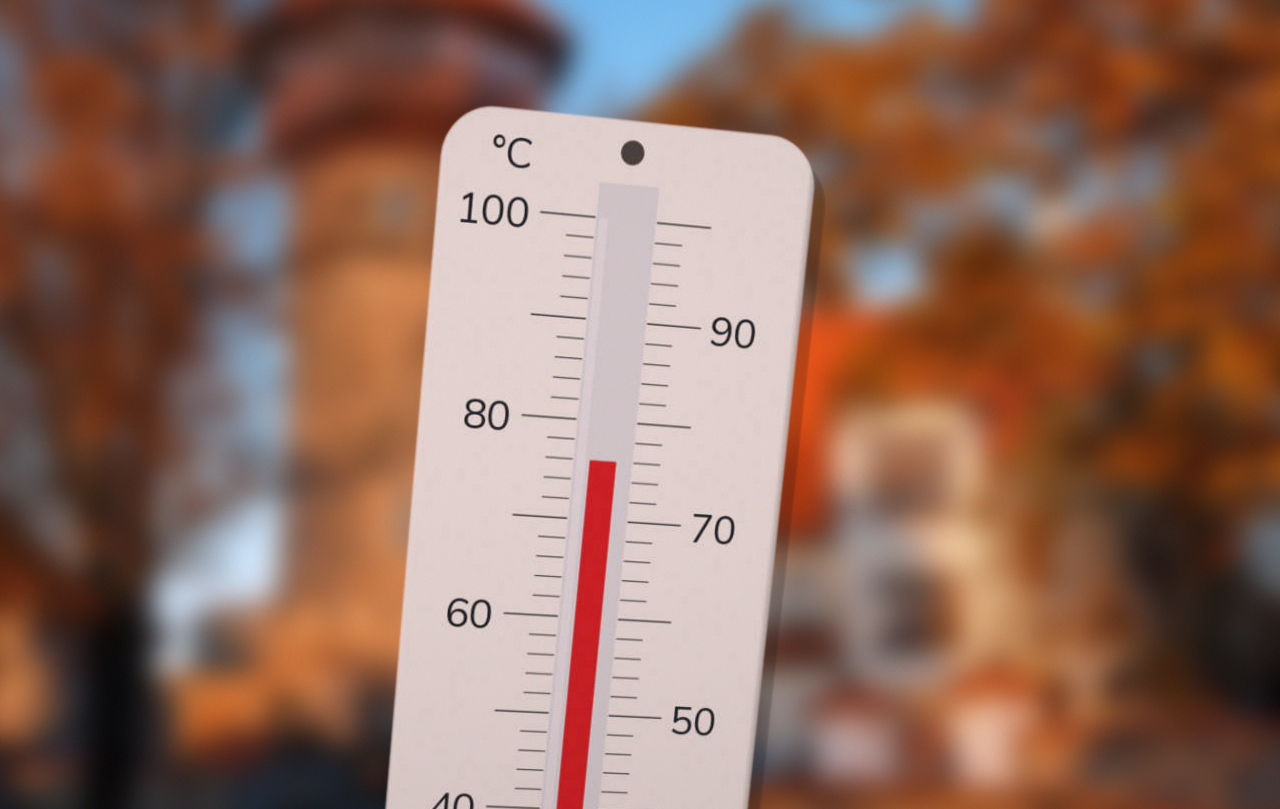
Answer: 76
